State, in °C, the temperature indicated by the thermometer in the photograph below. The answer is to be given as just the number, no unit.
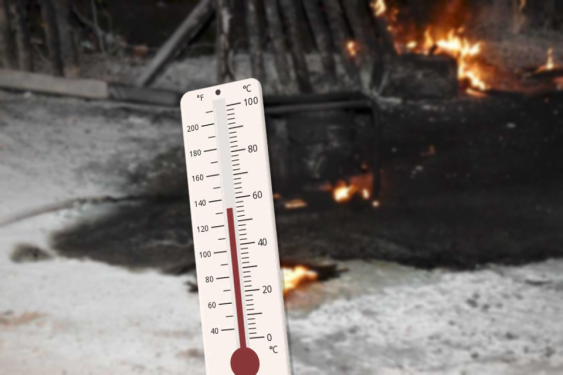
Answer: 56
